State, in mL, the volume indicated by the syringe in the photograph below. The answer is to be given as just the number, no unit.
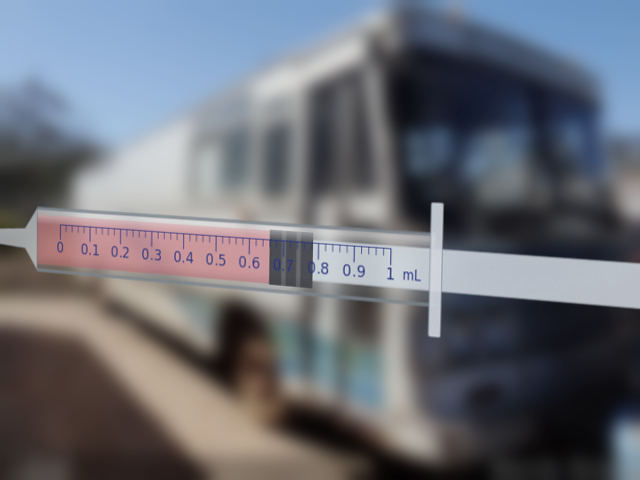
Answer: 0.66
